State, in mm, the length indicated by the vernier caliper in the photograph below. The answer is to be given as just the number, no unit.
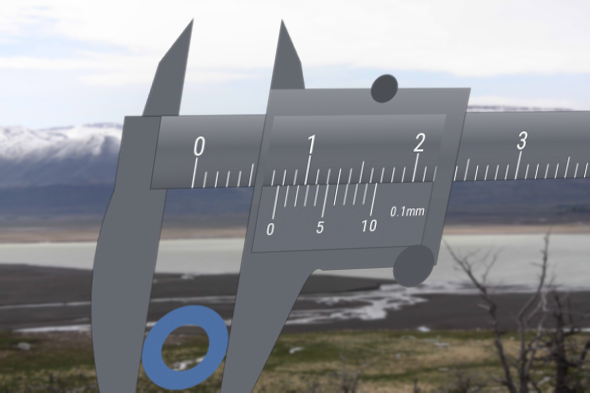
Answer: 7.6
